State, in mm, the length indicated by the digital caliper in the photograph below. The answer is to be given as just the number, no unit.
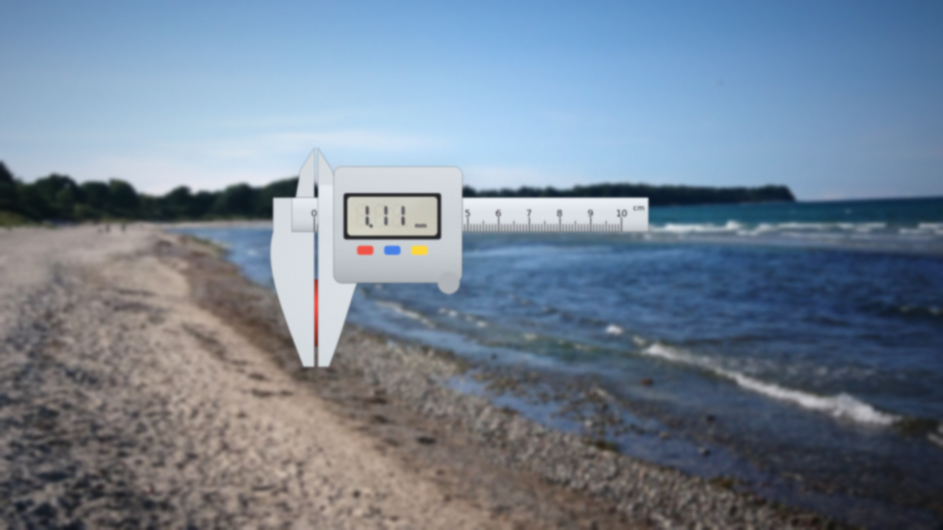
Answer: 1.11
